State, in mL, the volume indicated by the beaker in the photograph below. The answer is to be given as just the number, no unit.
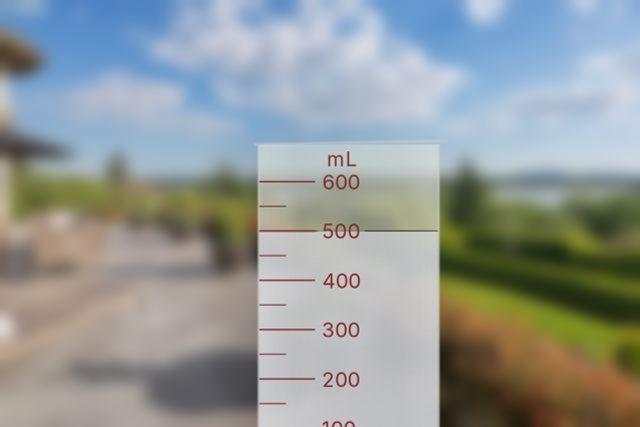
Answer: 500
